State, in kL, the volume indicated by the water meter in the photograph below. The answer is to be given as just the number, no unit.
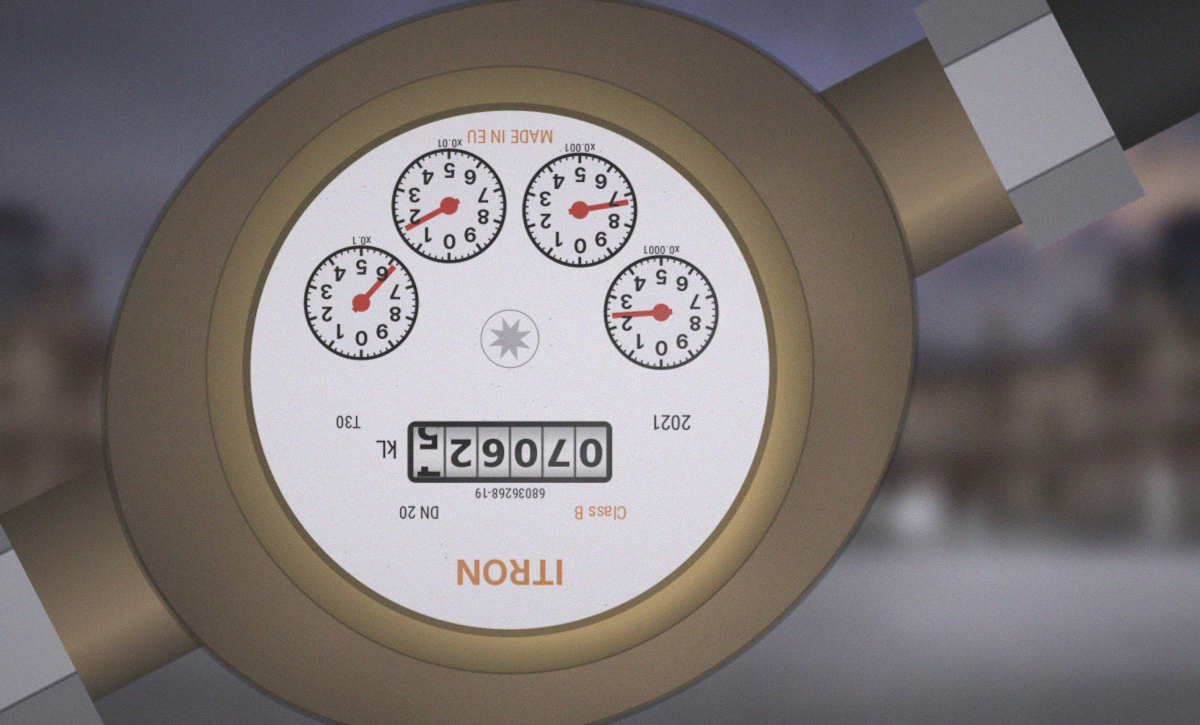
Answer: 70624.6172
